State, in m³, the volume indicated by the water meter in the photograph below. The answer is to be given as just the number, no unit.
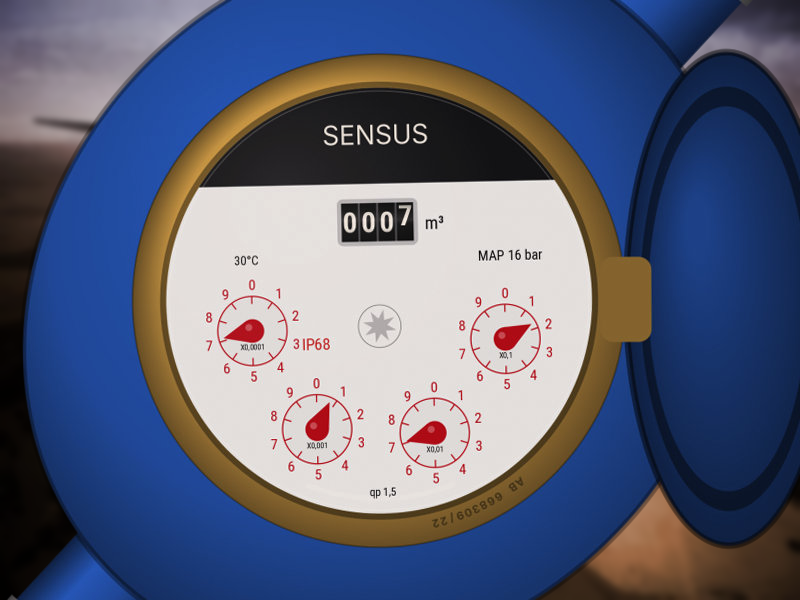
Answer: 7.1707
